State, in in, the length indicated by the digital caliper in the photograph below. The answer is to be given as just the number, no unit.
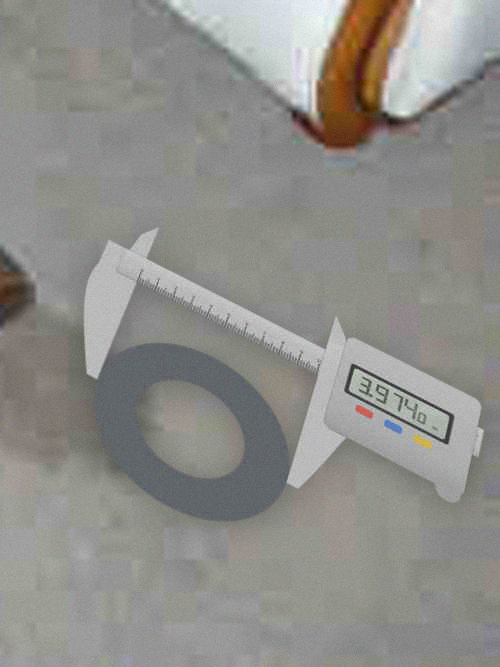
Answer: 3.9740
